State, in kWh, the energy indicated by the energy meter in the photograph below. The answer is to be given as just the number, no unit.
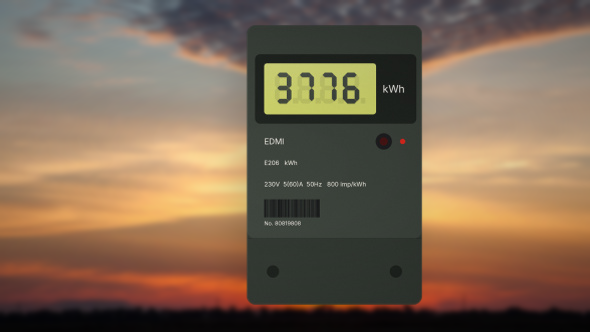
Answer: 3776
